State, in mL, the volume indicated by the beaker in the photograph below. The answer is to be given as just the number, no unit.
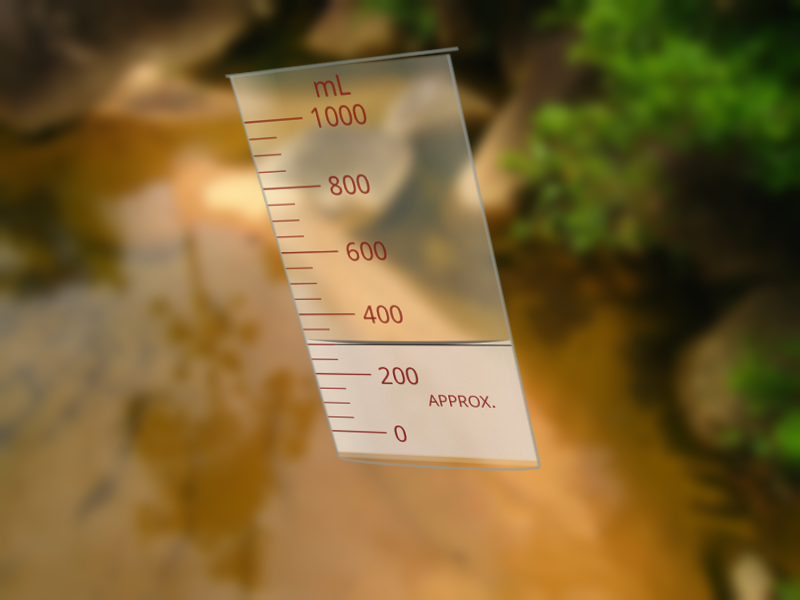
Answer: 300
